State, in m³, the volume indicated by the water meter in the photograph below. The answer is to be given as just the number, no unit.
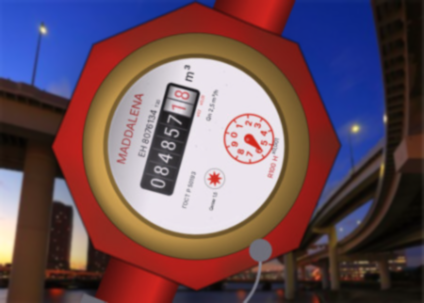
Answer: 84857.185
